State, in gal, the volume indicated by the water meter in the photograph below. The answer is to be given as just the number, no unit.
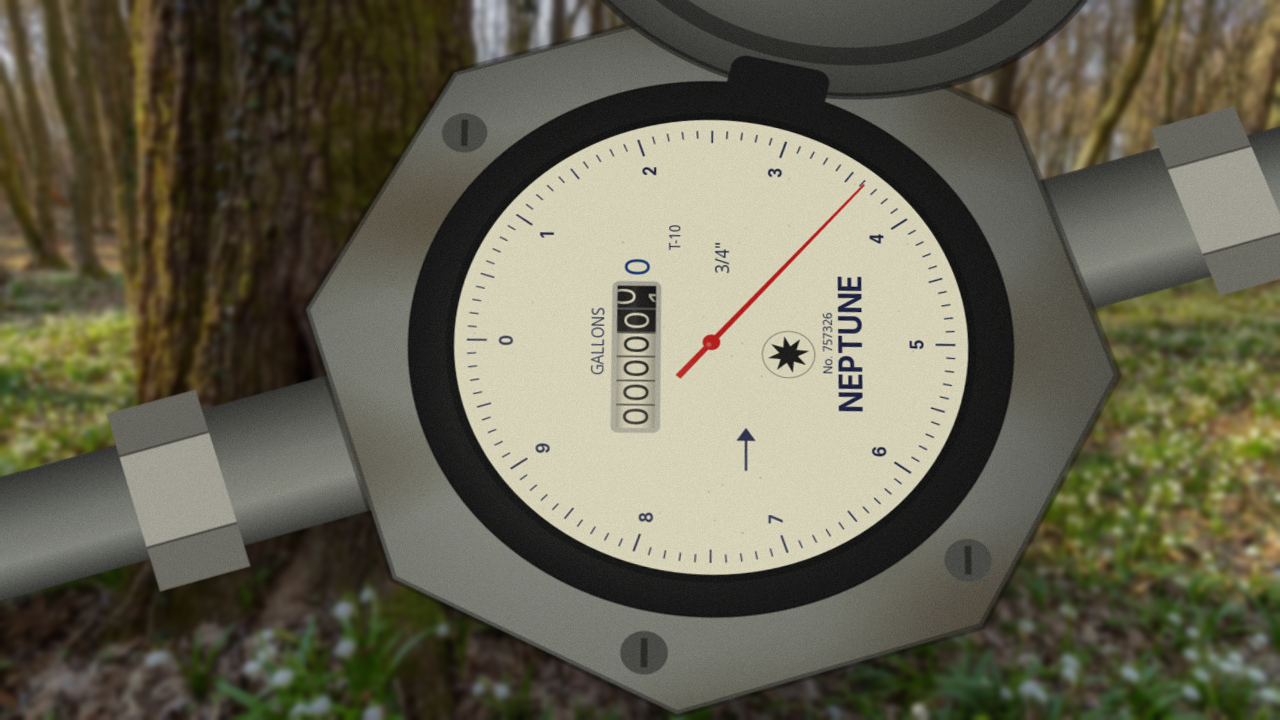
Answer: 3.6
